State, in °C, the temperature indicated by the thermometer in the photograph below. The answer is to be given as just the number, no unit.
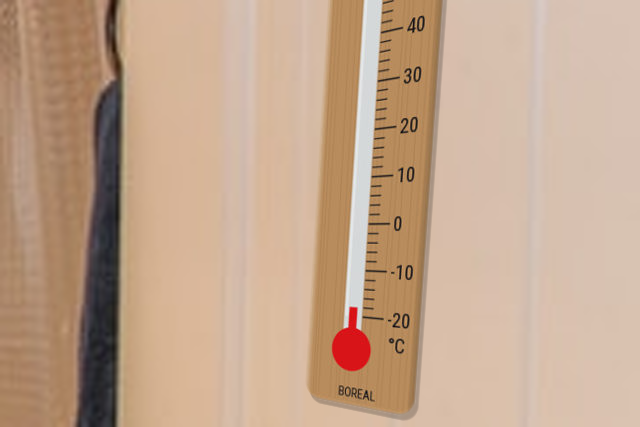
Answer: -18
